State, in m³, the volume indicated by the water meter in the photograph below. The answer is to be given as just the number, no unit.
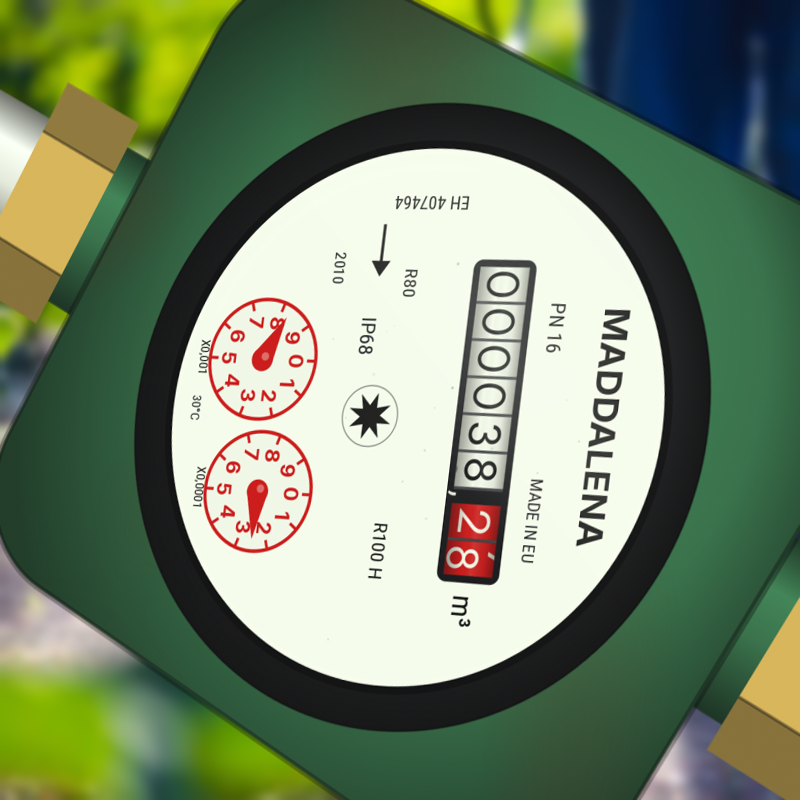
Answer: 38.2782
